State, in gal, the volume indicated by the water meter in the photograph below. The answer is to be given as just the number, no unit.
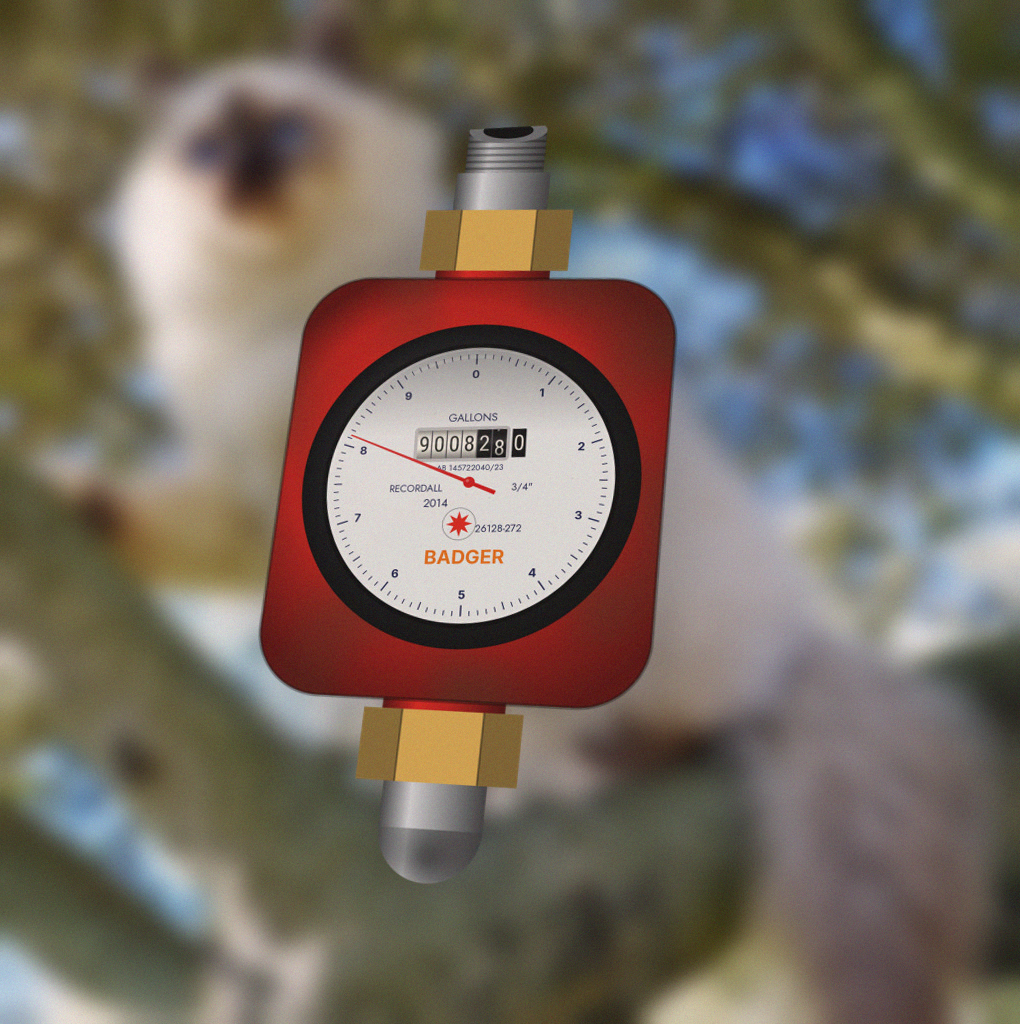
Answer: 9008278.1
